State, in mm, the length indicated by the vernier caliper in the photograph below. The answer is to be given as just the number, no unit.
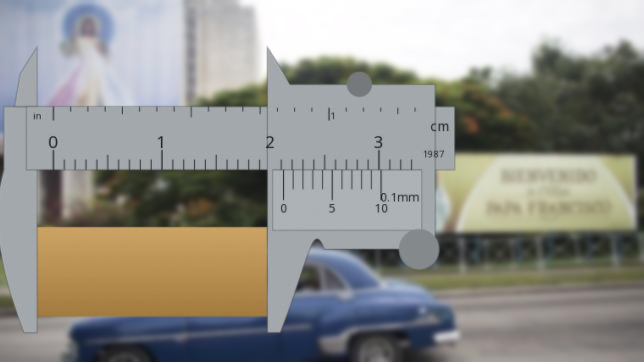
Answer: 21.2
